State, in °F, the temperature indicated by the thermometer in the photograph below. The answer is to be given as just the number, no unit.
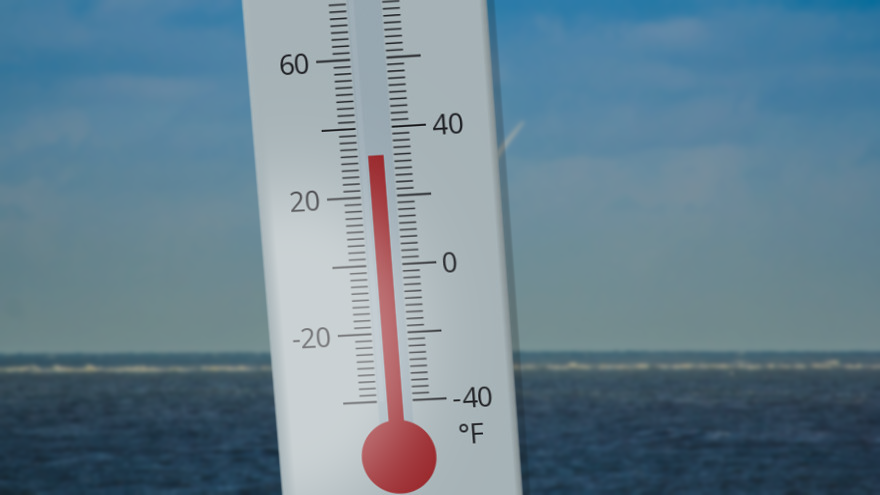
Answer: 32
